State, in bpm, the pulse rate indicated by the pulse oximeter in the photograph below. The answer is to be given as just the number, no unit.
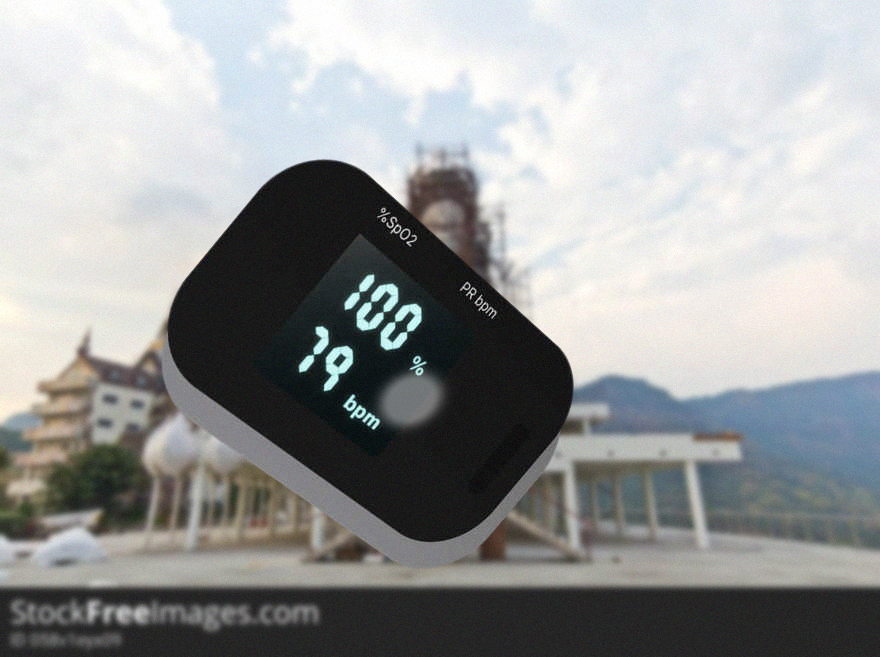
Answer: 79
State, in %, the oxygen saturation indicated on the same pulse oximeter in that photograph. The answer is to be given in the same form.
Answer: 100
